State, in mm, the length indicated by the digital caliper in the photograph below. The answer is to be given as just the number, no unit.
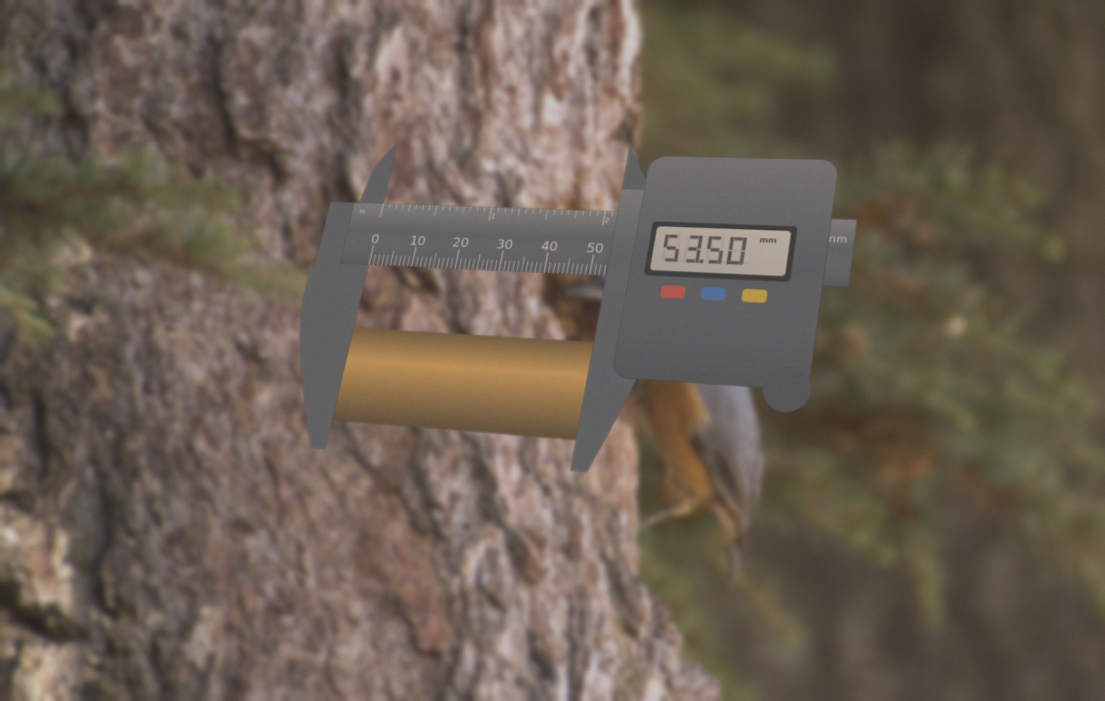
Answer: 53.50
